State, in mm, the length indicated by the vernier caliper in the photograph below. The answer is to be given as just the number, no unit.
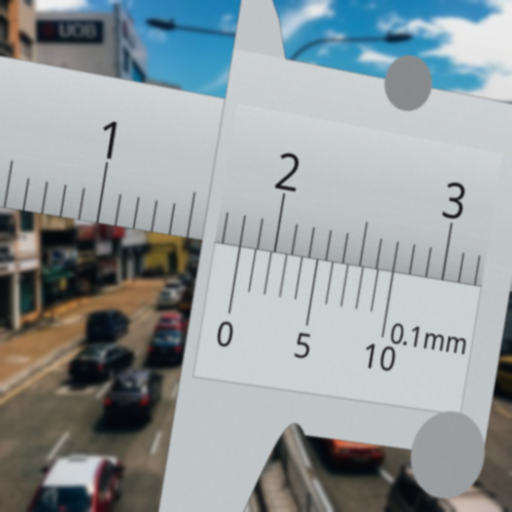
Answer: 18.0
